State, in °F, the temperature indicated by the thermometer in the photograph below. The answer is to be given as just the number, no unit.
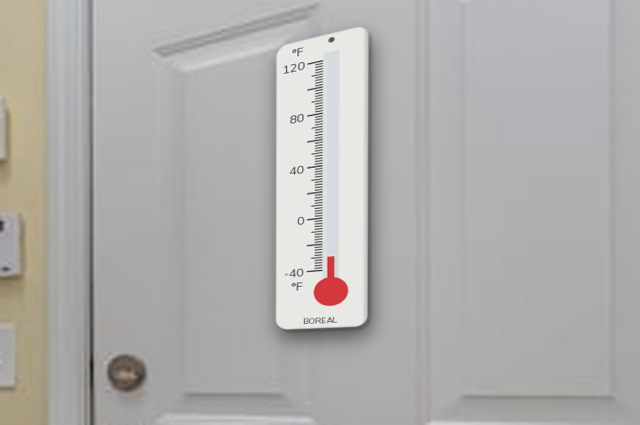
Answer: -30
